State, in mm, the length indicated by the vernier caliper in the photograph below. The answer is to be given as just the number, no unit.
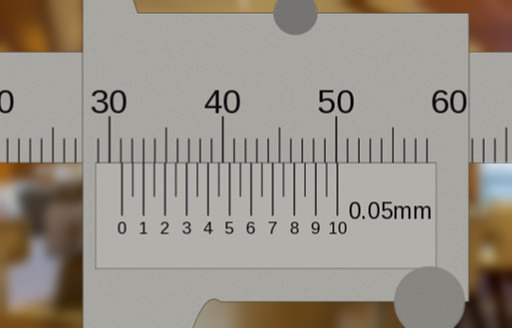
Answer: 31.1
